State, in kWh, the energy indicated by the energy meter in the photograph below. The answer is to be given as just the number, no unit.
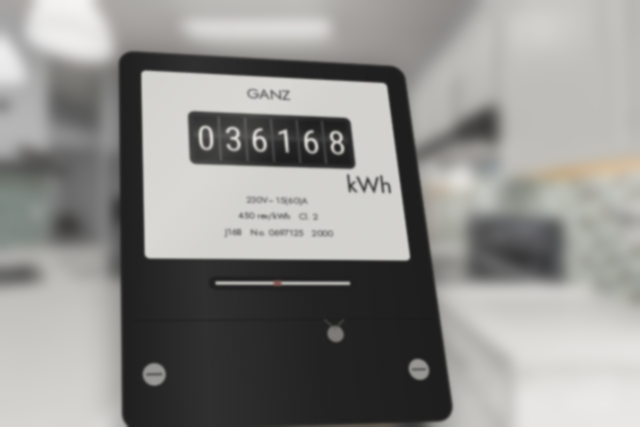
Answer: 36168
